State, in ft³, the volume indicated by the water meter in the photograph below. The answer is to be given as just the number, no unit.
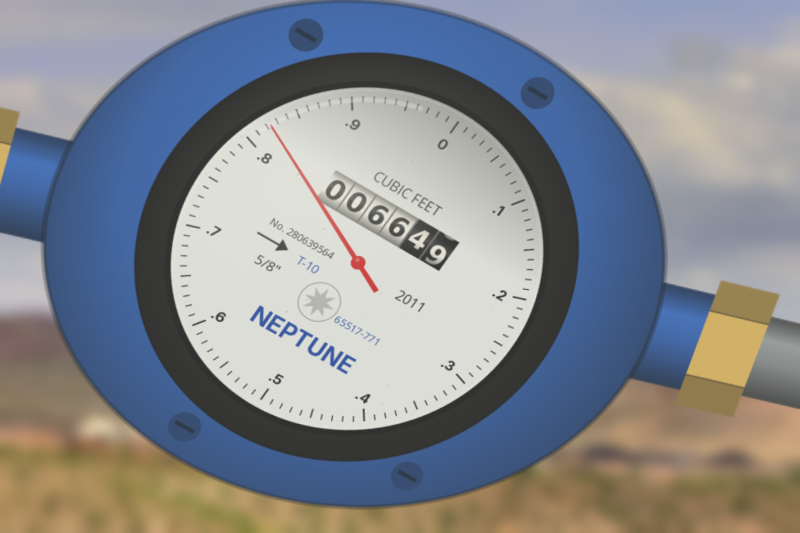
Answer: 6648.82
